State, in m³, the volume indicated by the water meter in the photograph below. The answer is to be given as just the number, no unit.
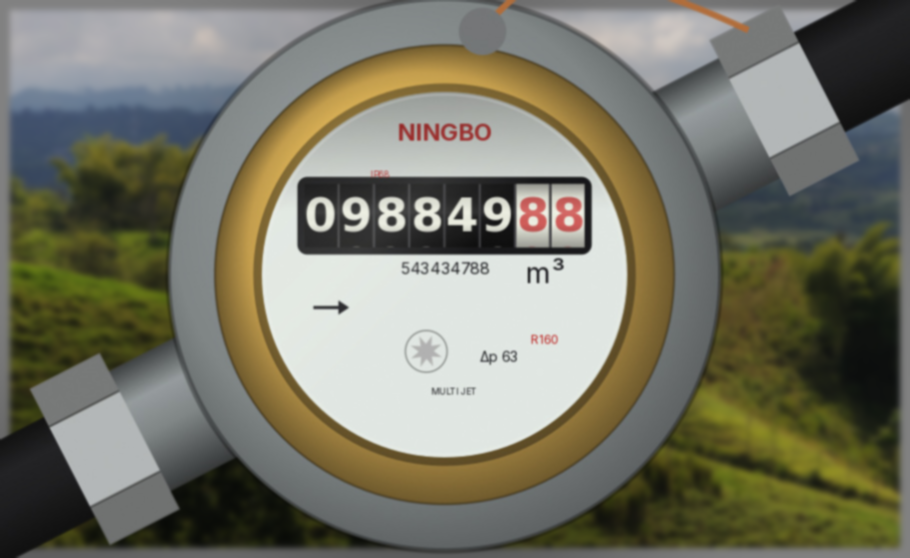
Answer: 98849.88
